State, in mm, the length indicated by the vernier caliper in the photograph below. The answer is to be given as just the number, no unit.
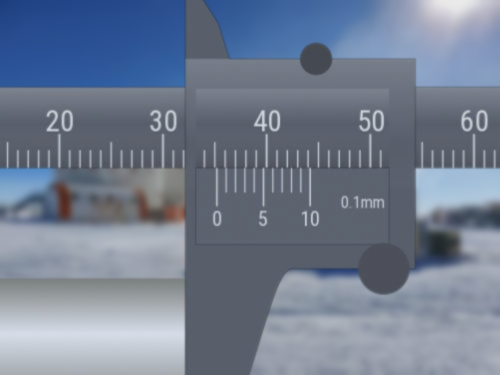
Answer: 35.2
